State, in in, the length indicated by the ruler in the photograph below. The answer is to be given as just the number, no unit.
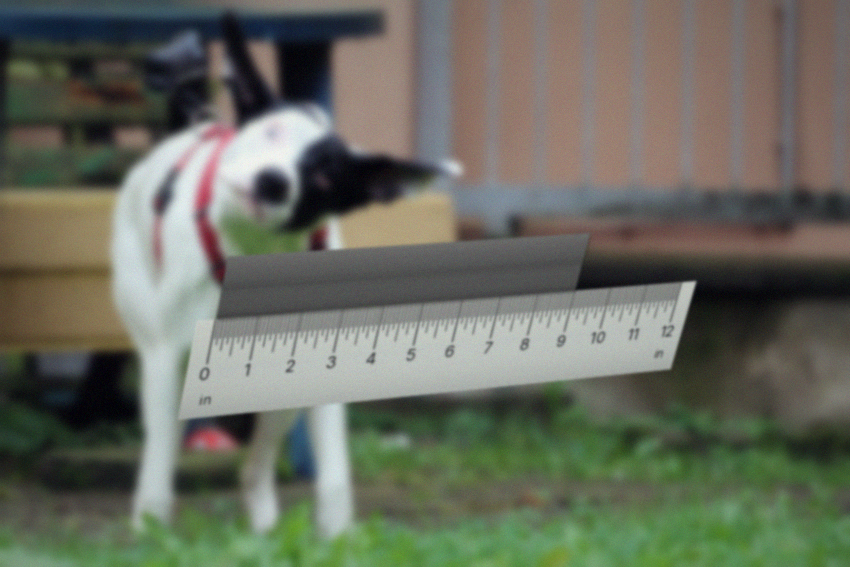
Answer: 9
